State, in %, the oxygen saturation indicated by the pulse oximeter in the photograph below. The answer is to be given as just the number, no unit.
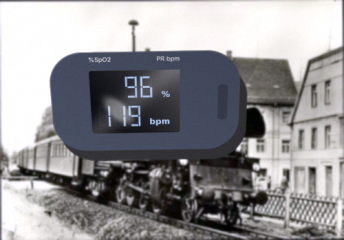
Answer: 96
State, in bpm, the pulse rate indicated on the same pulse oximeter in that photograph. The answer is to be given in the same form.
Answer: 119
